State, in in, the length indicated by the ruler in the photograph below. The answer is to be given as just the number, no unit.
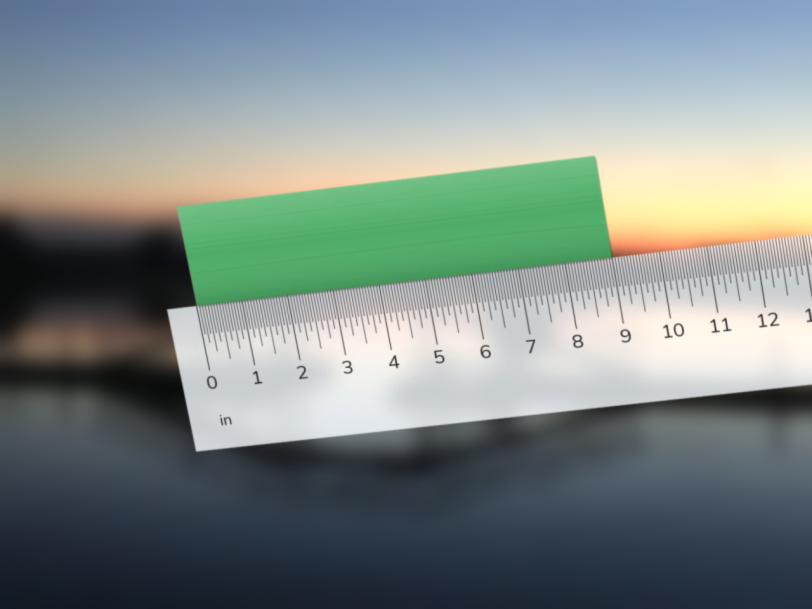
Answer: 9
